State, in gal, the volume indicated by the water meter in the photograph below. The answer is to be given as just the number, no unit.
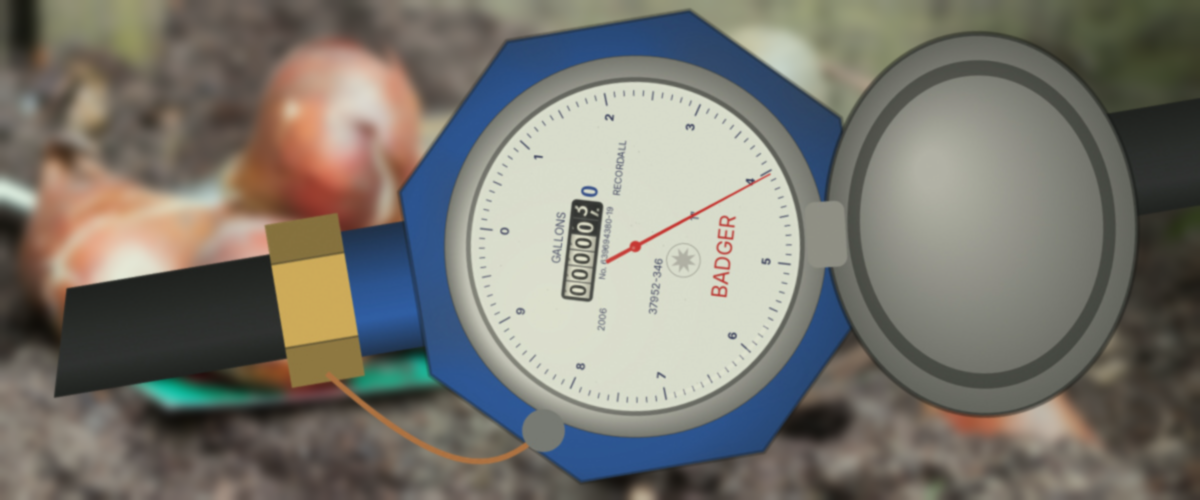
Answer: 34.0
